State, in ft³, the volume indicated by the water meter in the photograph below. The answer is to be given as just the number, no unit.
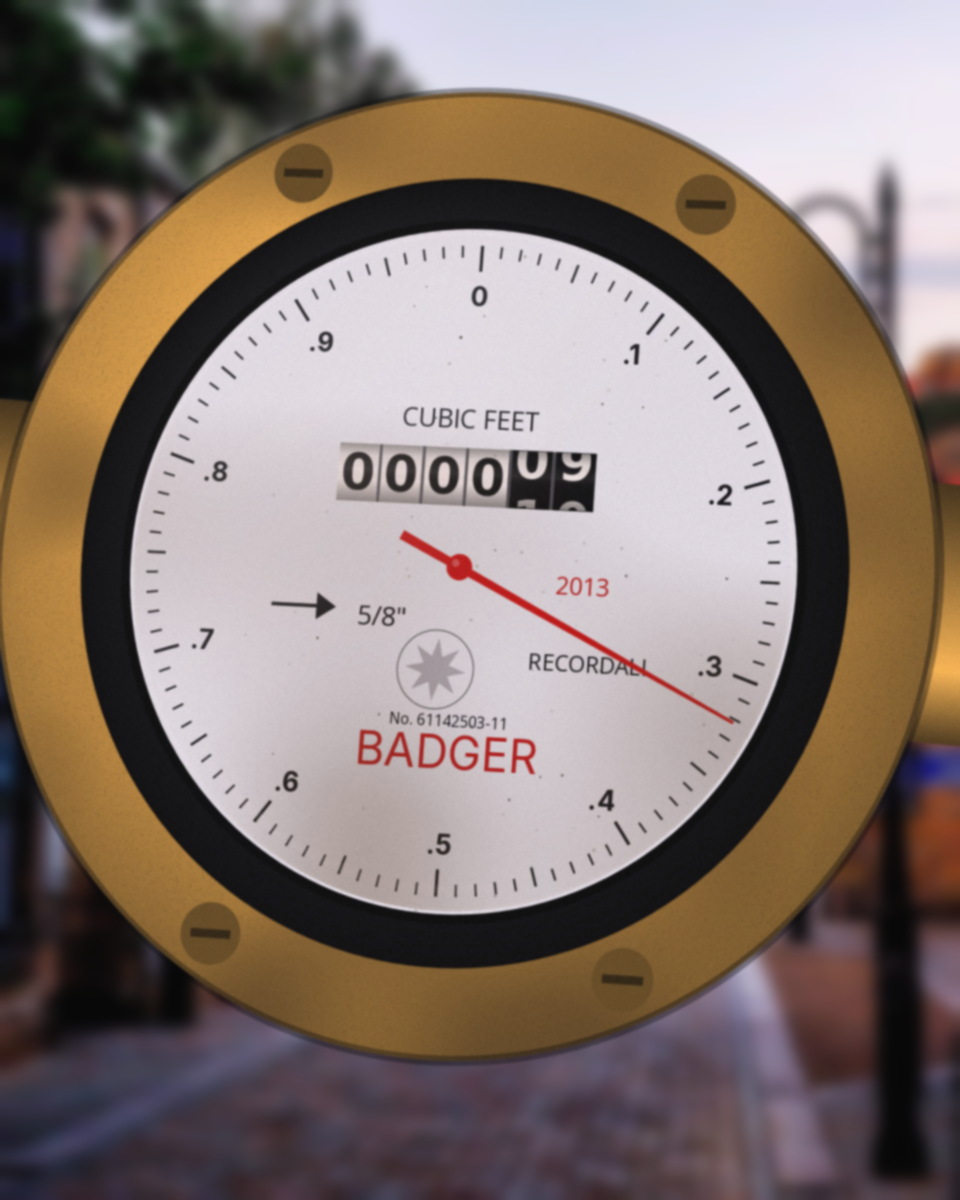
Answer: 9.32
